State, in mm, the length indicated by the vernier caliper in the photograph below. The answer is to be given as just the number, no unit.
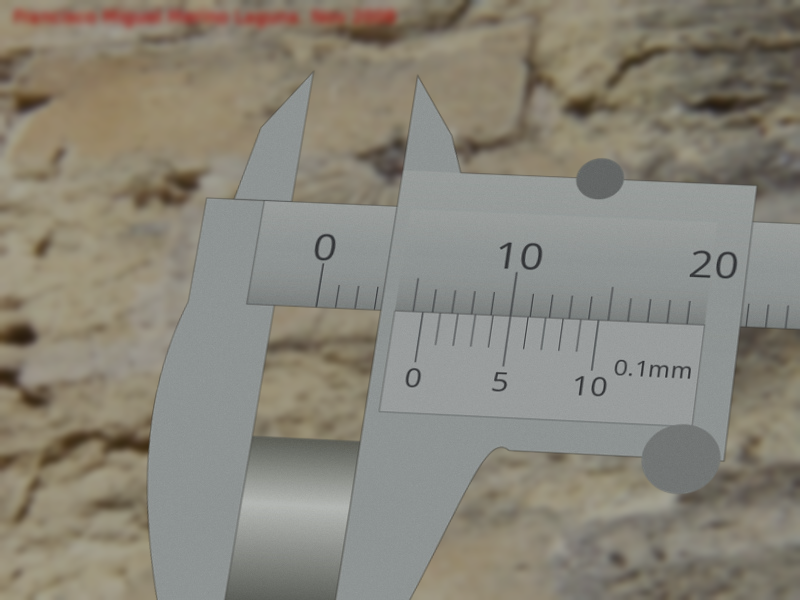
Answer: 5.5
